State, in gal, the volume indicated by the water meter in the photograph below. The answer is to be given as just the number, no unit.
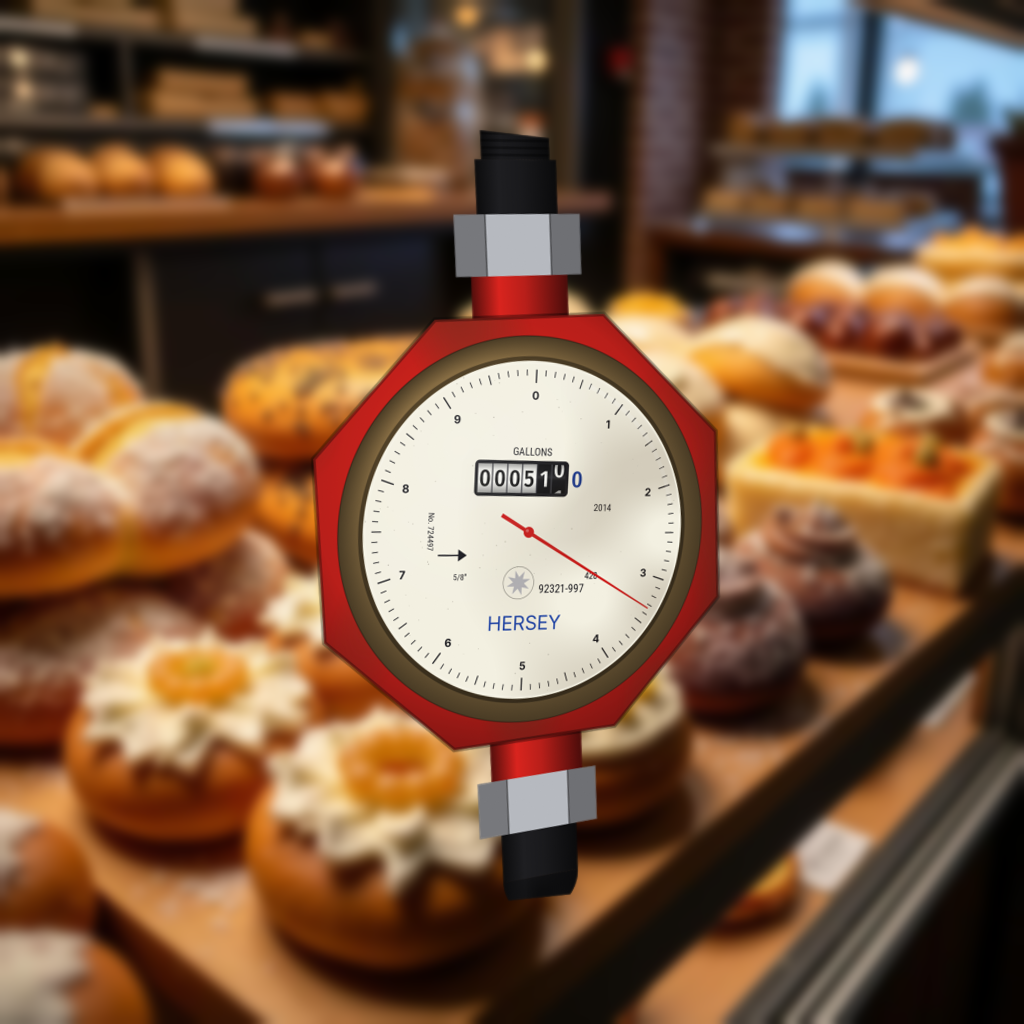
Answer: 5103.3
